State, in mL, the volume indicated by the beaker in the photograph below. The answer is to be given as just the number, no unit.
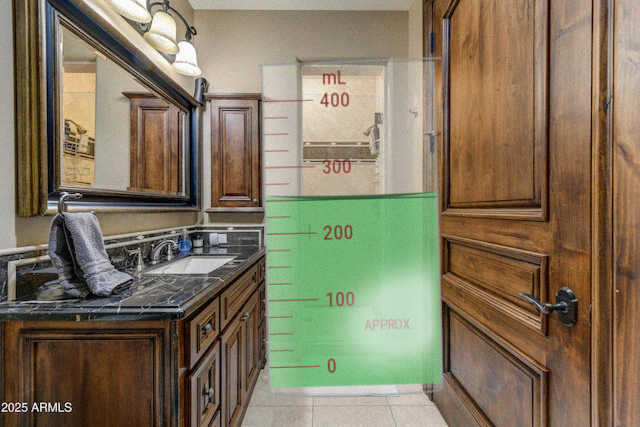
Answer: 250
